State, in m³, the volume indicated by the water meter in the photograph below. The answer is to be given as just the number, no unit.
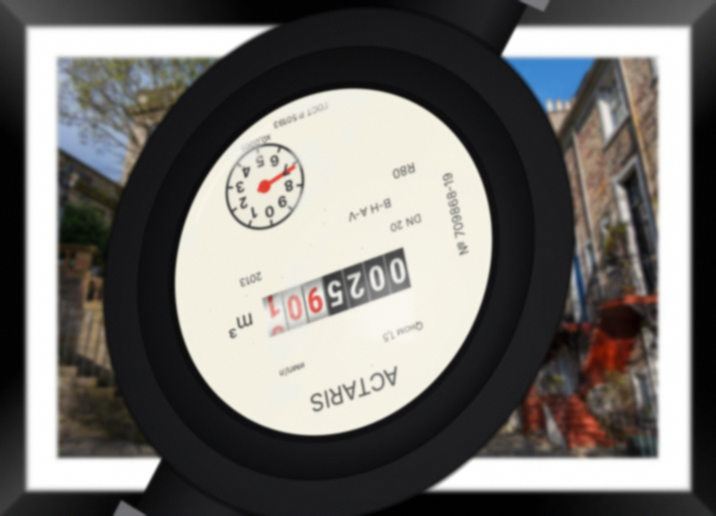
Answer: 25.9007
